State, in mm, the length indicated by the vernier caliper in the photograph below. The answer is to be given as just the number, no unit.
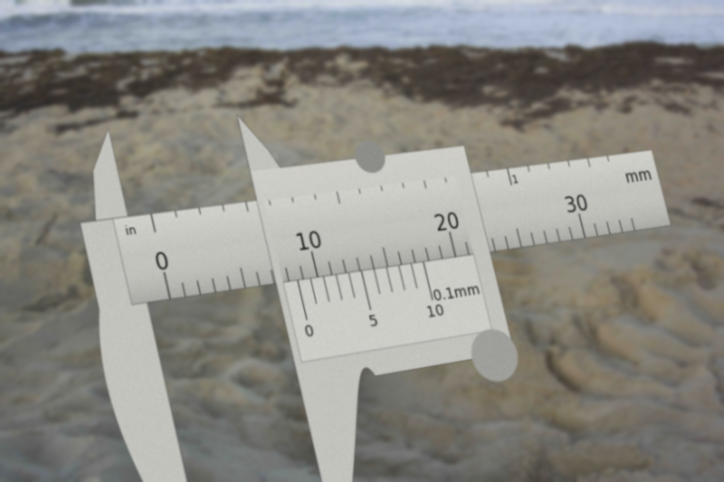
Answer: 8.6
